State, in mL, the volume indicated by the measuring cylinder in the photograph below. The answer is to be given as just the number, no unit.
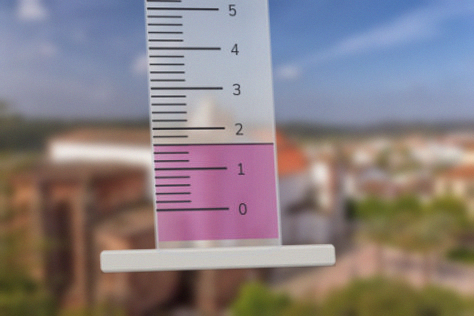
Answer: 1.6
